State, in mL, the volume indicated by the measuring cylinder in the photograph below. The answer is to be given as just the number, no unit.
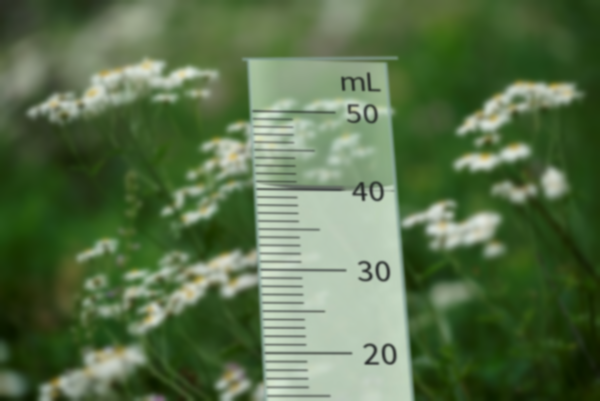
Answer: 40
